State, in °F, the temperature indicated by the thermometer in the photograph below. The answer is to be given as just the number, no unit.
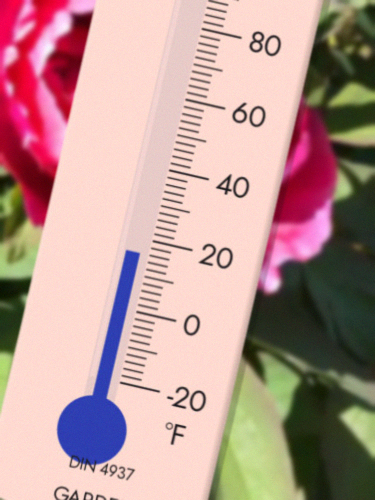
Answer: 16
